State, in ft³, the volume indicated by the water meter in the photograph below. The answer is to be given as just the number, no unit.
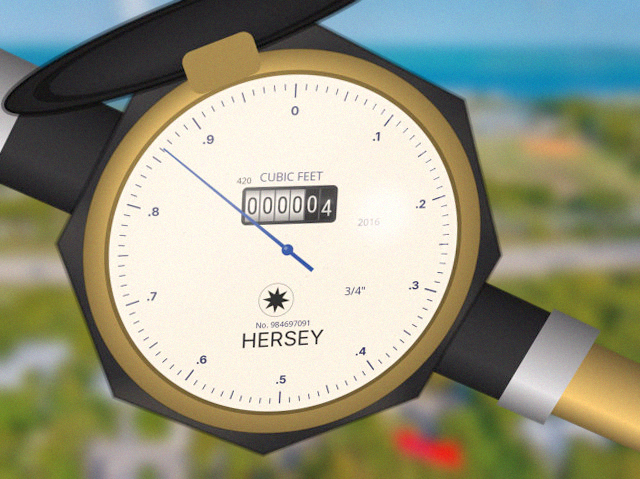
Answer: 3.86
